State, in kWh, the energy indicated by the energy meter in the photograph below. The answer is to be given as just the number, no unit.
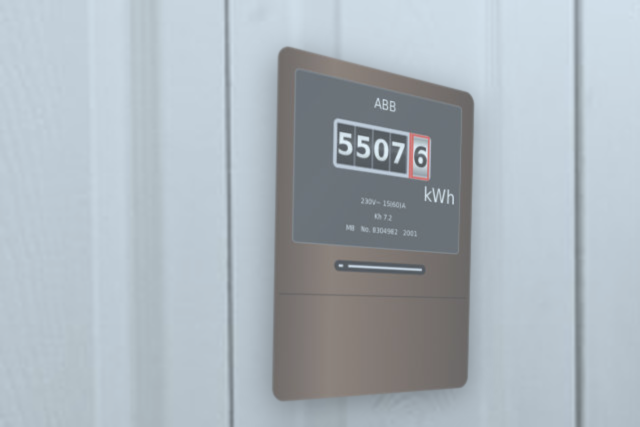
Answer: 5507.6
